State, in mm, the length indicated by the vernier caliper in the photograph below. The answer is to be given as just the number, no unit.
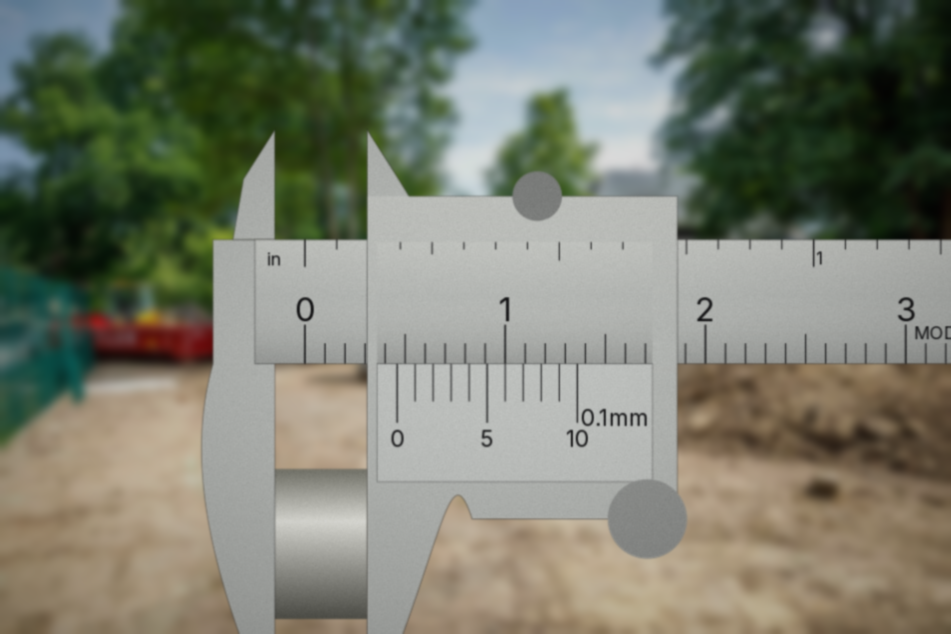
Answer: 4.6
